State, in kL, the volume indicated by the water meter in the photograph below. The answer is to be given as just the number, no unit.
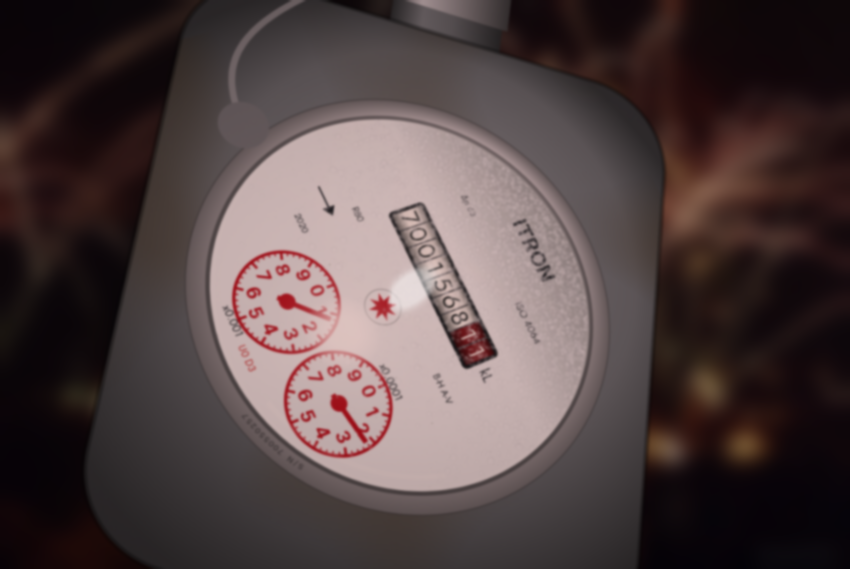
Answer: 7001568.1112
